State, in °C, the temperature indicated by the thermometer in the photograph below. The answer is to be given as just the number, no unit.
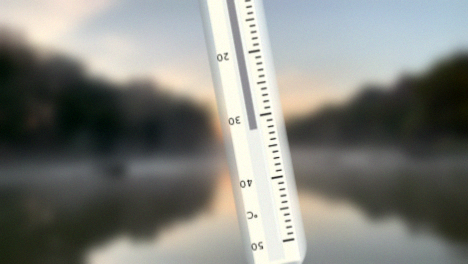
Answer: 32
